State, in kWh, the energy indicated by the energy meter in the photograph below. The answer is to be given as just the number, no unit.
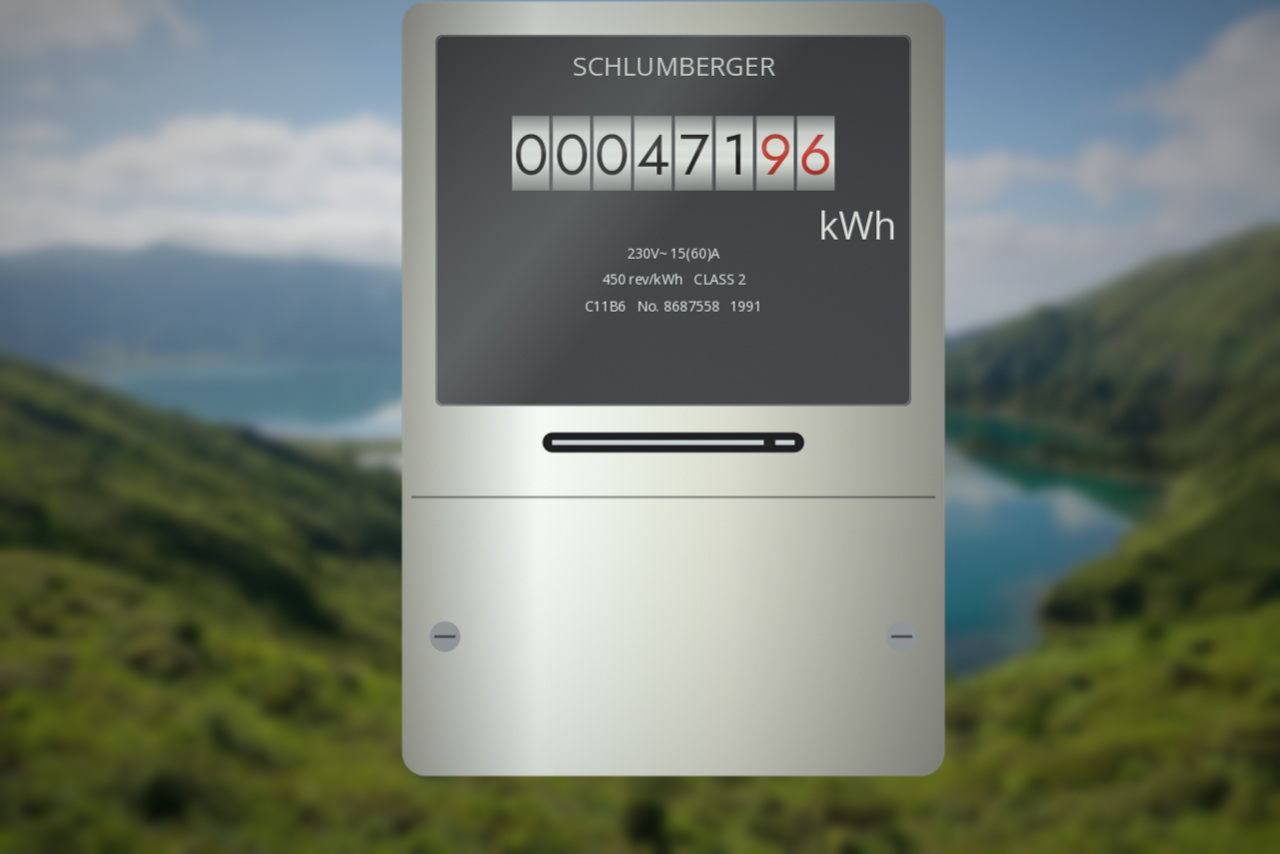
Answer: 471.96
